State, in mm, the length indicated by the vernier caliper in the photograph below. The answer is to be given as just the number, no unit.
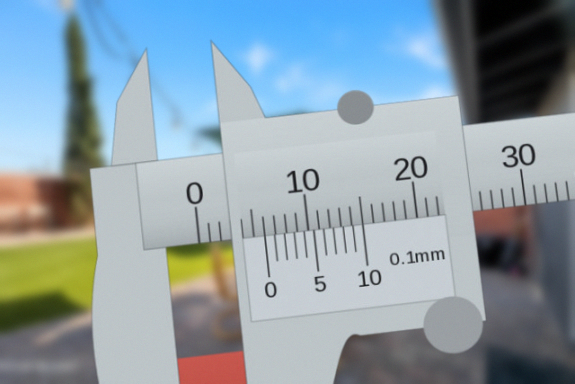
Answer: 6.0
